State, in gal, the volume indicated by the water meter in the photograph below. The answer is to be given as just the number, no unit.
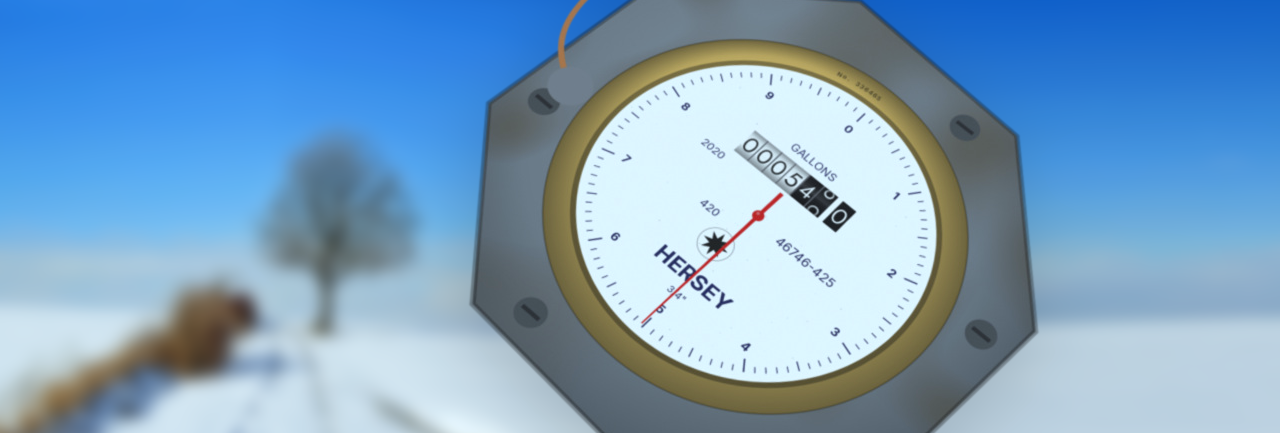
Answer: 5485.0
